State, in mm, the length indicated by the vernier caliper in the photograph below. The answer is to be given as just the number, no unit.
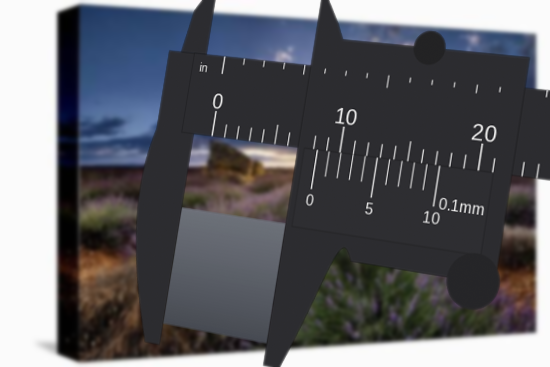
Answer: 8.3
